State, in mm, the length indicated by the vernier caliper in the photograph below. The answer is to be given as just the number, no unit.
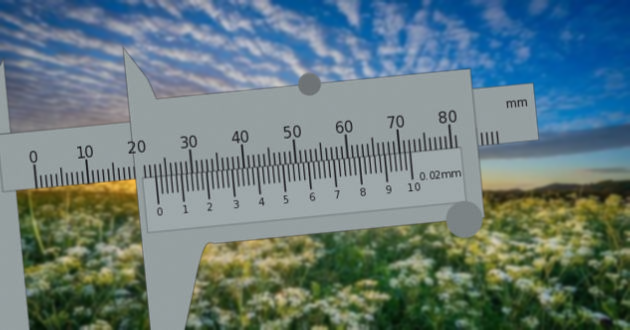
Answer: 23.0
